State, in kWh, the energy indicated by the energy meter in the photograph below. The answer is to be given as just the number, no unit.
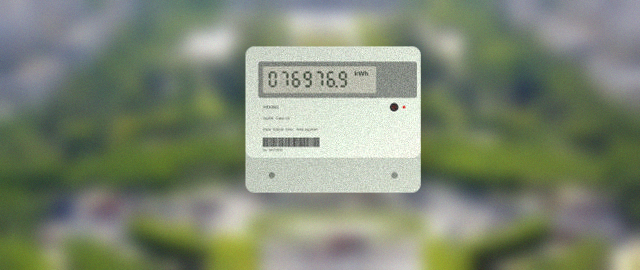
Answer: 76976.9
